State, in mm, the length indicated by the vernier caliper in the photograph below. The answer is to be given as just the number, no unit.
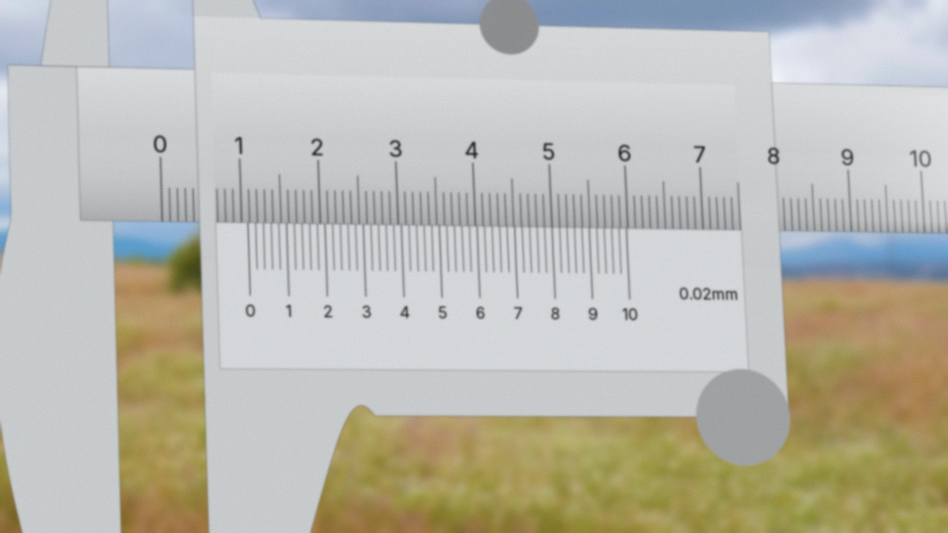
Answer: 10.8
